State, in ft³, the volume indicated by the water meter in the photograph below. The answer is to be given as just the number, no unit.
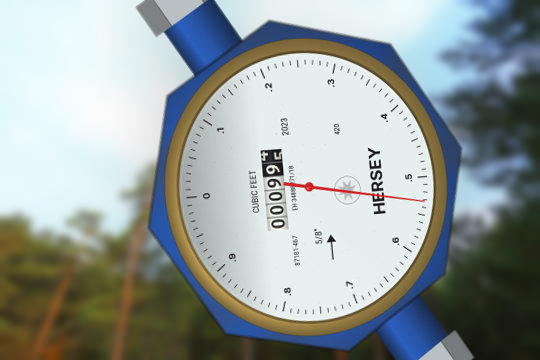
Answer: 994.53
